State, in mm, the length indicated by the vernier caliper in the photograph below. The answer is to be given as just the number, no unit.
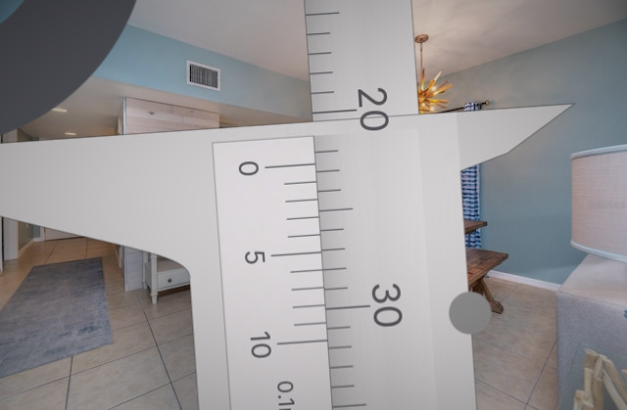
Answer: 22.6
